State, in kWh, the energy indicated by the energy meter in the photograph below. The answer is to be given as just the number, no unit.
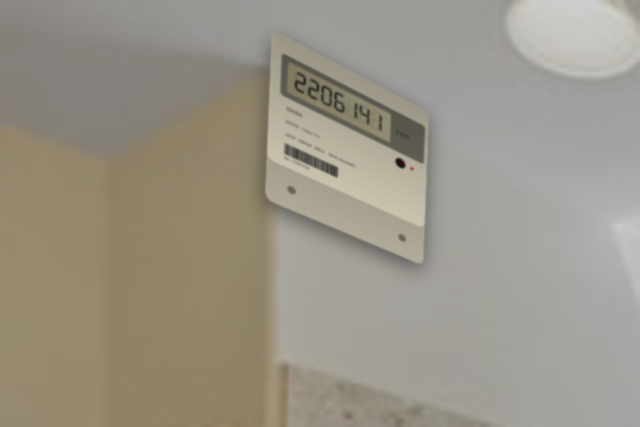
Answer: 2206141
